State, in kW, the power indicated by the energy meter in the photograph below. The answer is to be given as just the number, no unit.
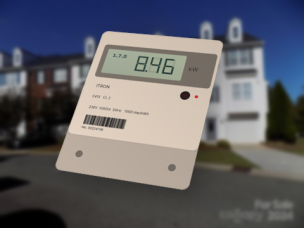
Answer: 8.46
